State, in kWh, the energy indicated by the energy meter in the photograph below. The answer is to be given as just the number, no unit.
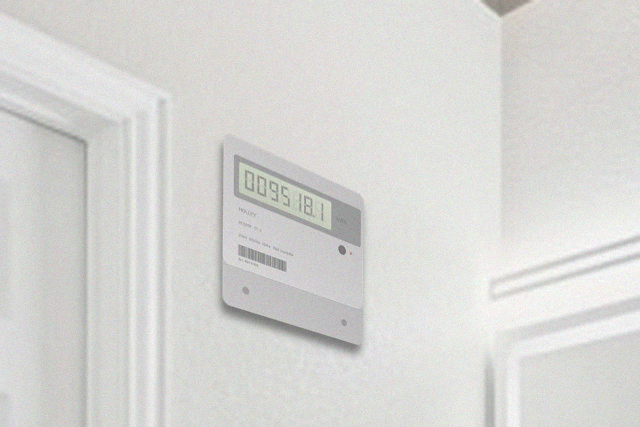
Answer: 9518.1
